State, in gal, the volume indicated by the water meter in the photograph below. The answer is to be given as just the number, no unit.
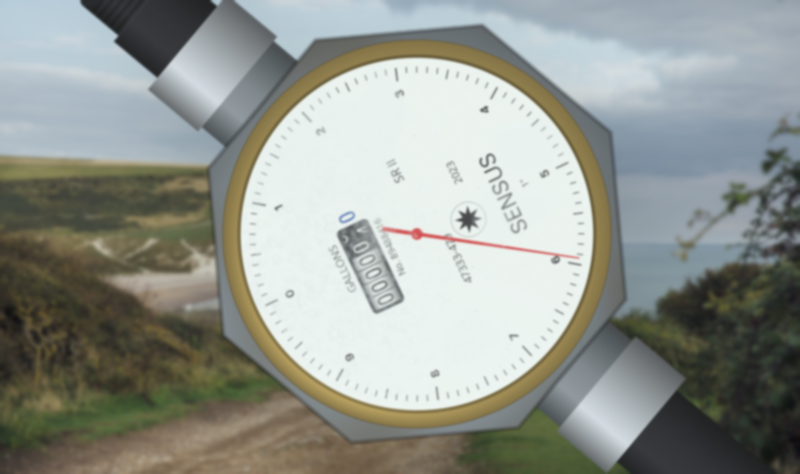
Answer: 35.9
